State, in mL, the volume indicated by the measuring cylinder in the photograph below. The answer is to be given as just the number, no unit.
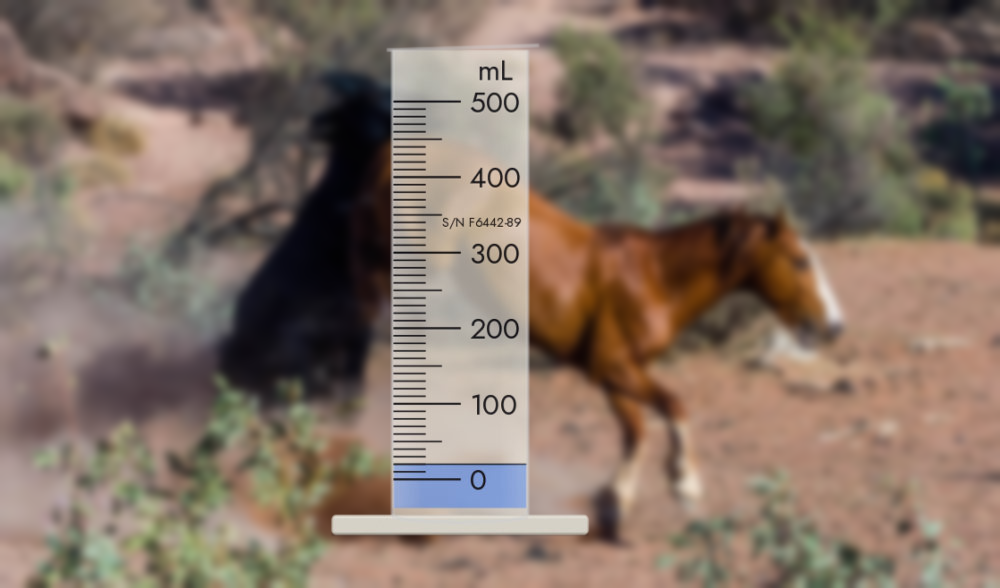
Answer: 20
